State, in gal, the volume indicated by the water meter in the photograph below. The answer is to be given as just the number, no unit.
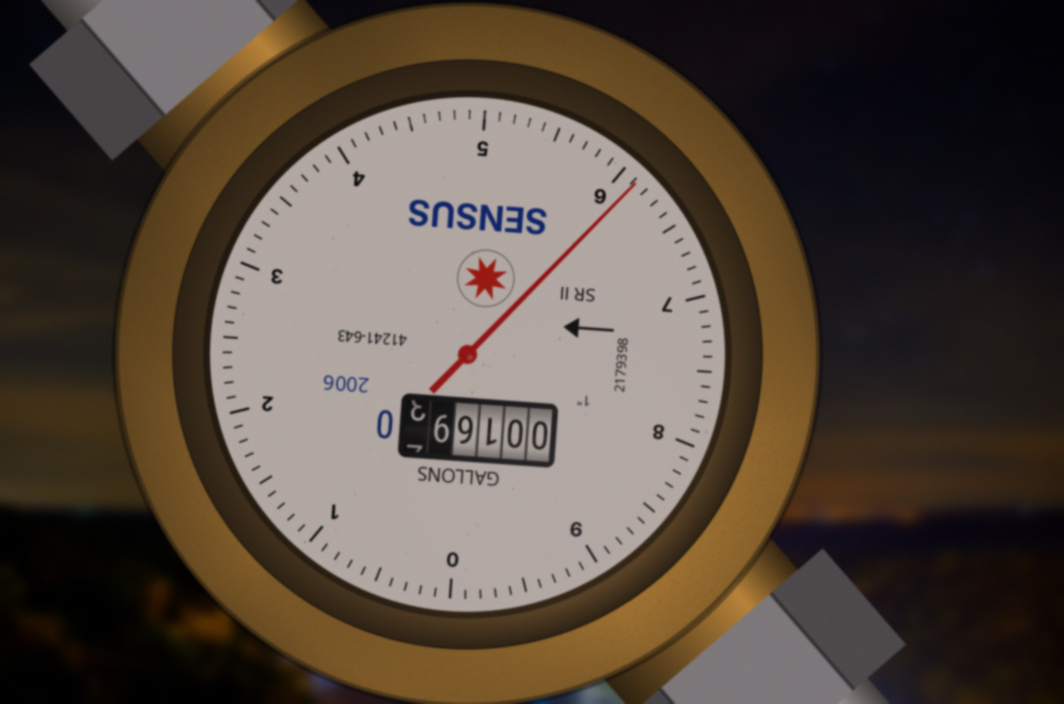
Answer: 16926.1
